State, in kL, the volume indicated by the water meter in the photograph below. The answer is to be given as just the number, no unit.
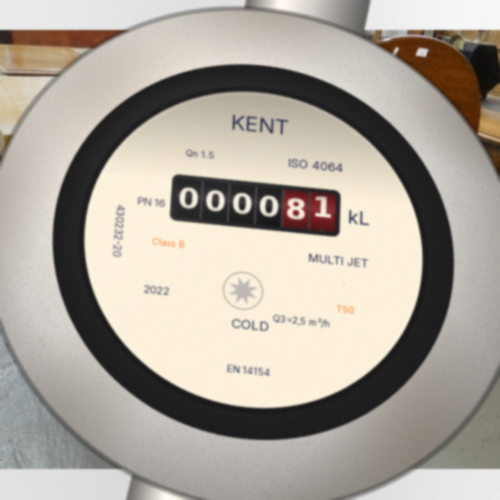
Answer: 0.81
